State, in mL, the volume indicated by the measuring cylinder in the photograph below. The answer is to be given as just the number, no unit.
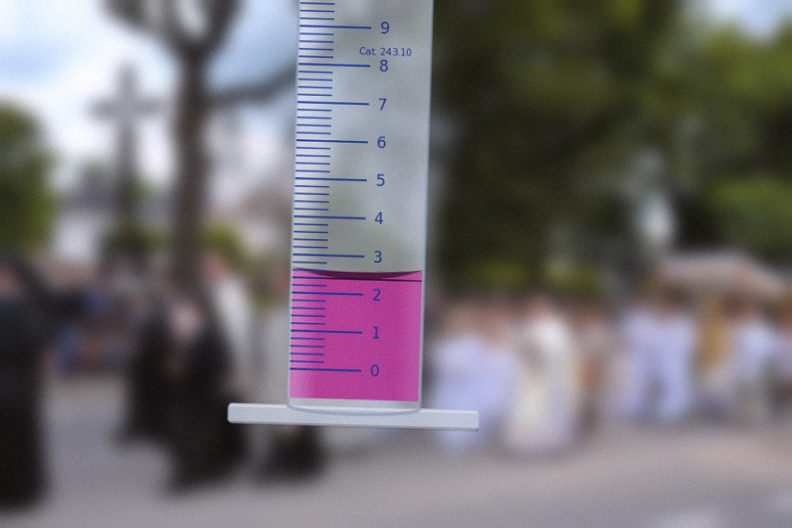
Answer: 2.4
